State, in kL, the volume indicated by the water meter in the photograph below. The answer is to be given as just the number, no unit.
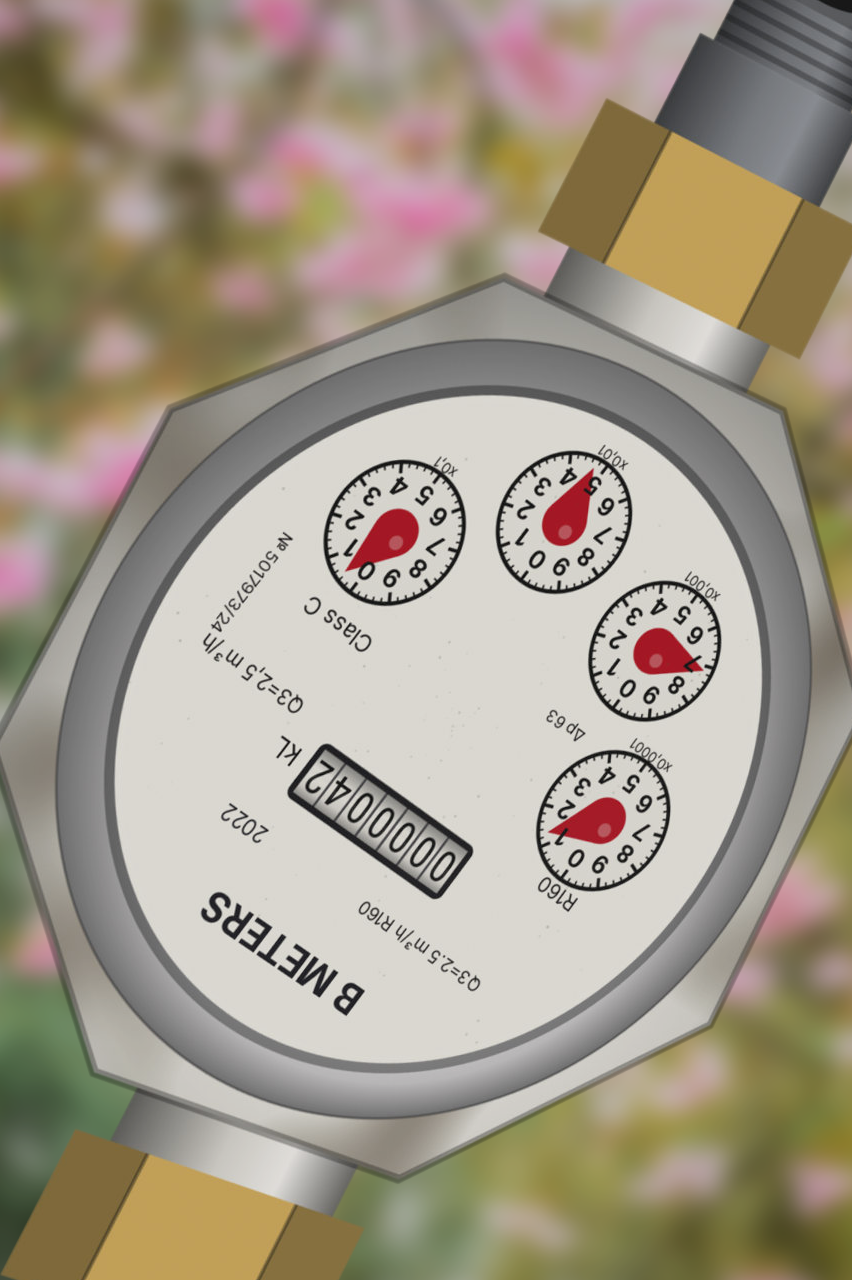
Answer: 42.0471
